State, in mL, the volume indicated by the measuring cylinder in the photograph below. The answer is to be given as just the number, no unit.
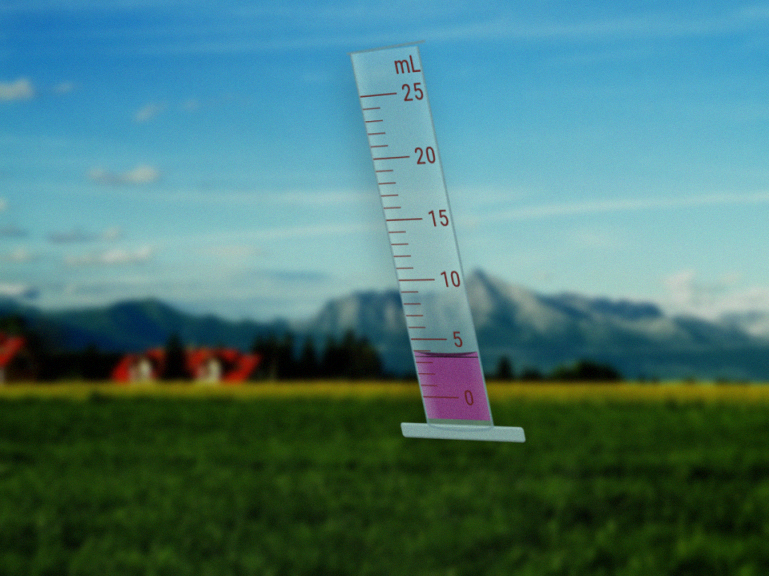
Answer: 3.5
